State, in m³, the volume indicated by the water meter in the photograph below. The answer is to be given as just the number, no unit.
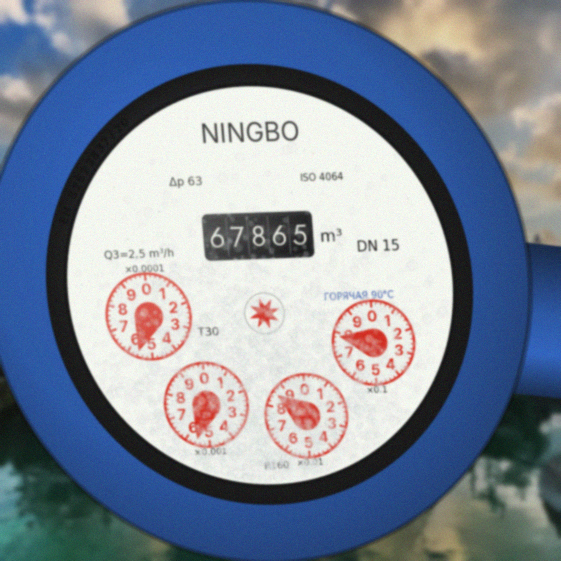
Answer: 67865.7855
